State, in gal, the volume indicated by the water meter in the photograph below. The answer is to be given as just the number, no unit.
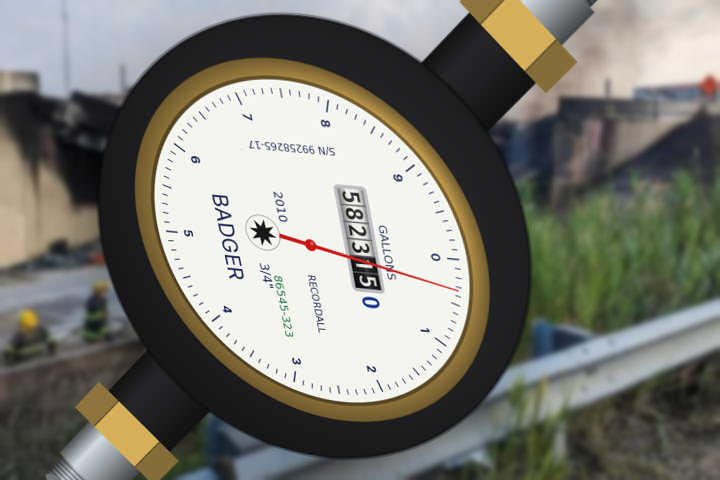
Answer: 5823150.3
